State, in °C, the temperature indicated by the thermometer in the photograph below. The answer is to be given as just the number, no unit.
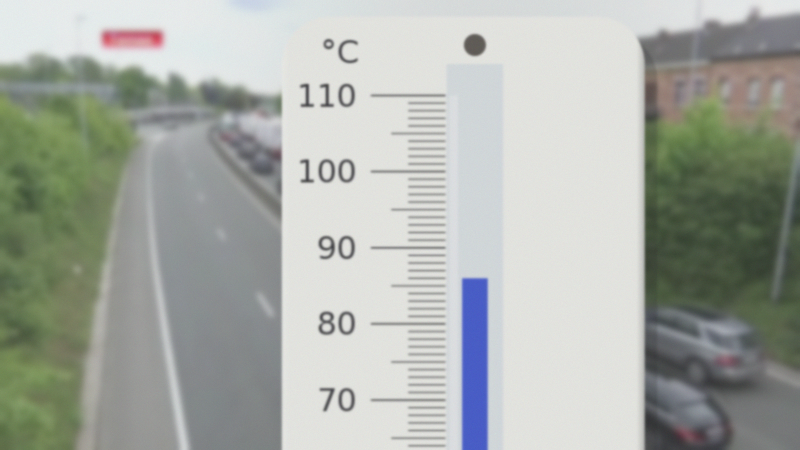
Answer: 86
